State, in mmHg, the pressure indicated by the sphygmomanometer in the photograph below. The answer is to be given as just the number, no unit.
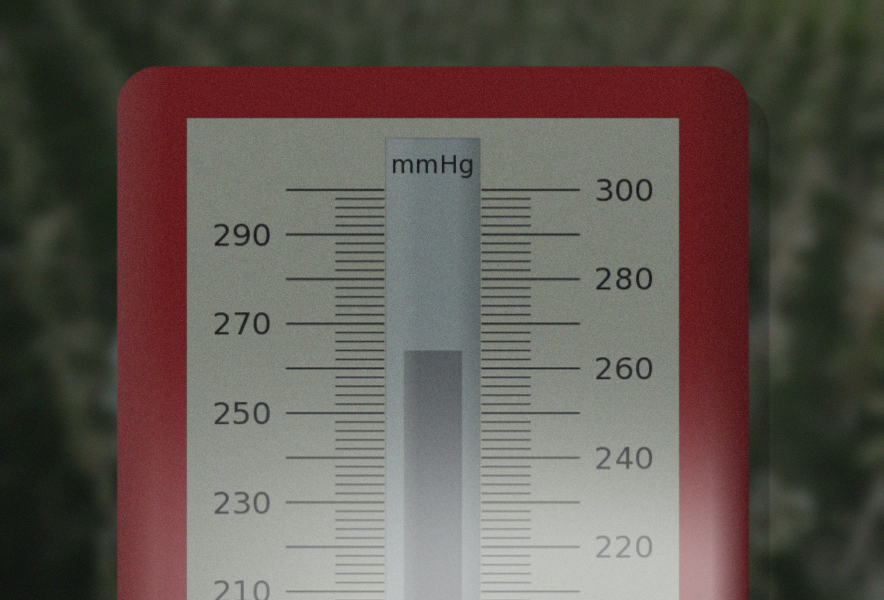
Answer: 264
